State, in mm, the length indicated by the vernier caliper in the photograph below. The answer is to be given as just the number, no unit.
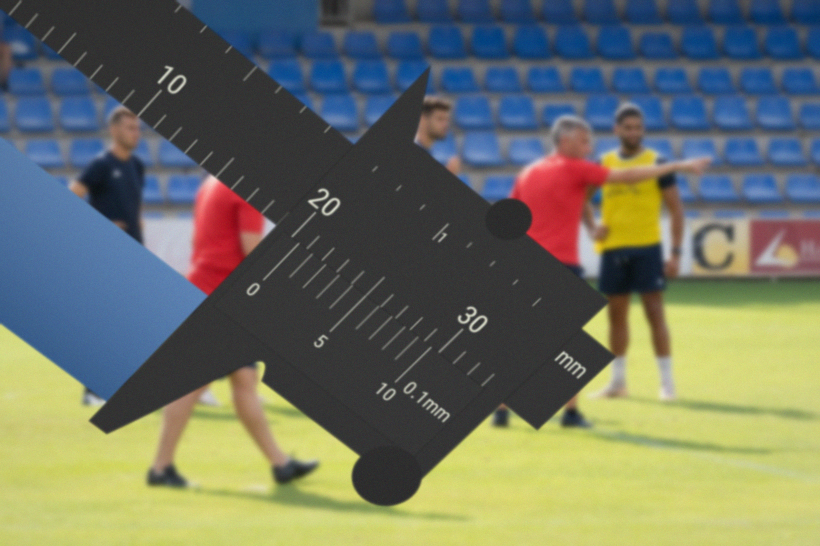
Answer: 20.5
